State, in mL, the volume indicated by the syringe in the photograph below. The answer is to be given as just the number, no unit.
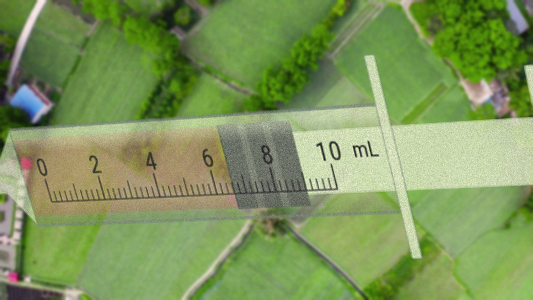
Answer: 6.6
